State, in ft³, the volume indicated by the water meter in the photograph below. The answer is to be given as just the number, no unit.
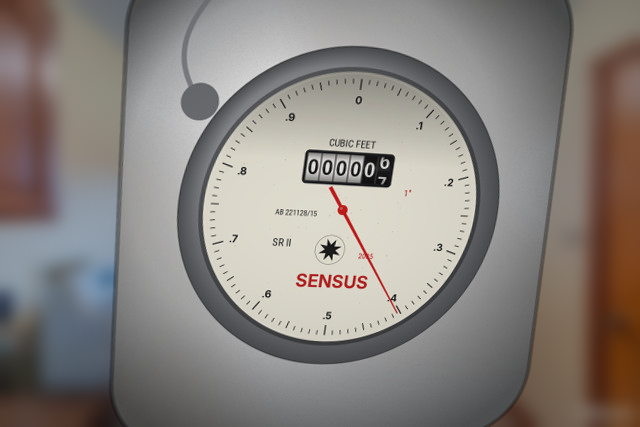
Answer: 6.40
